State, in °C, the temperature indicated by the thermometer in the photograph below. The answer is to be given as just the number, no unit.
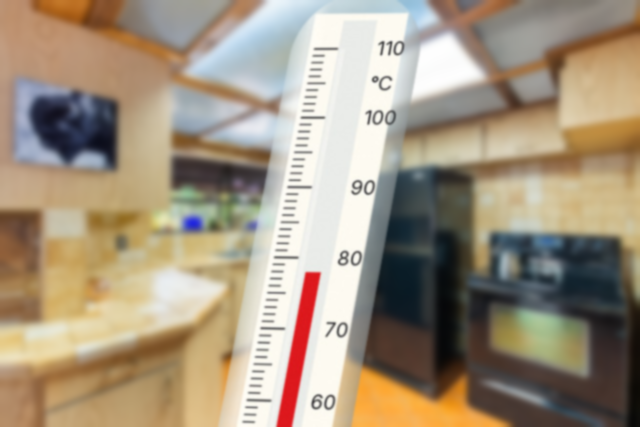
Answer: 78
